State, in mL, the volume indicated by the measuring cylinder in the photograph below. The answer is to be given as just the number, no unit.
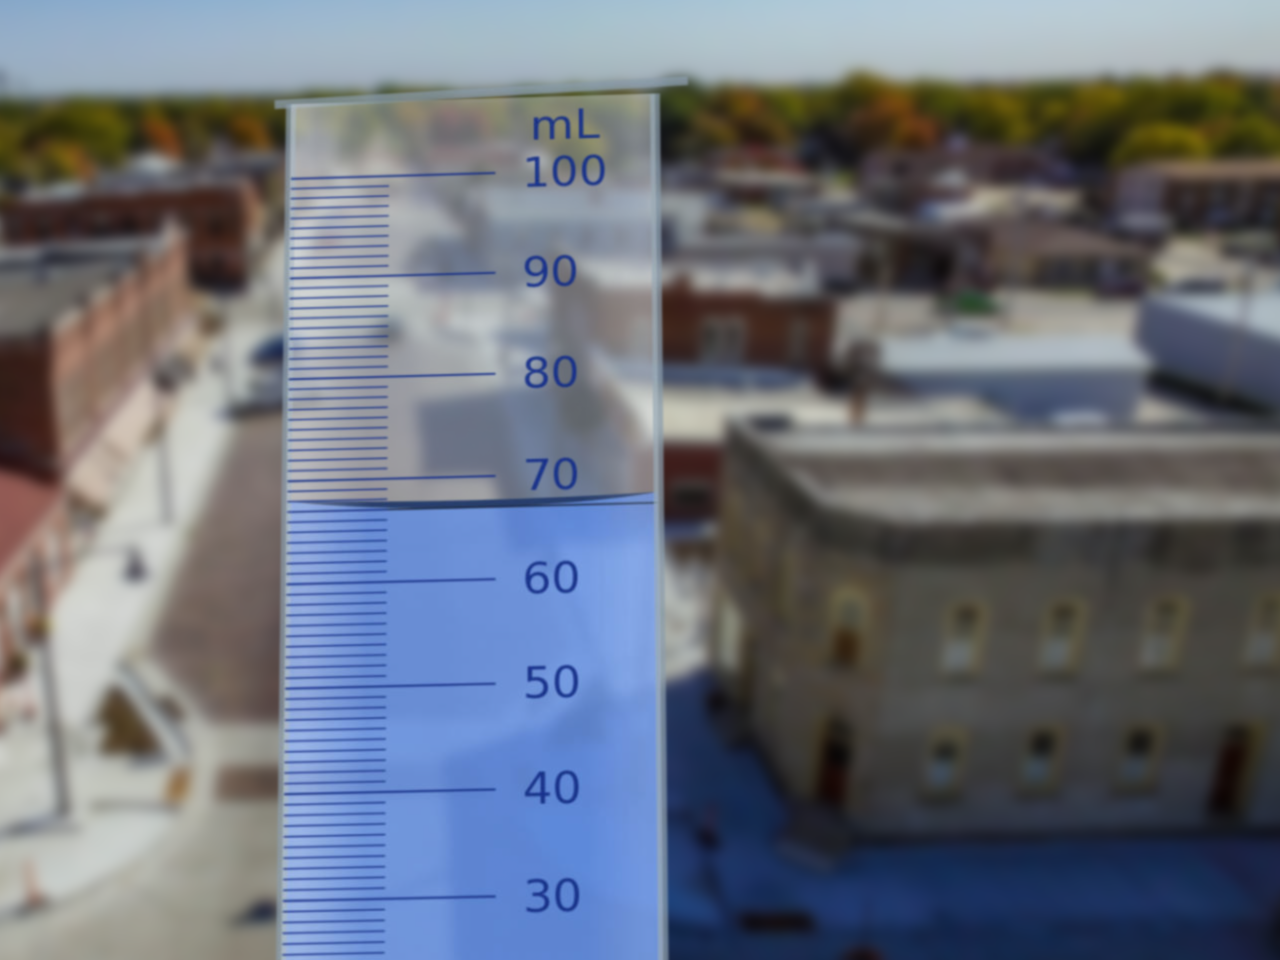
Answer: 67
